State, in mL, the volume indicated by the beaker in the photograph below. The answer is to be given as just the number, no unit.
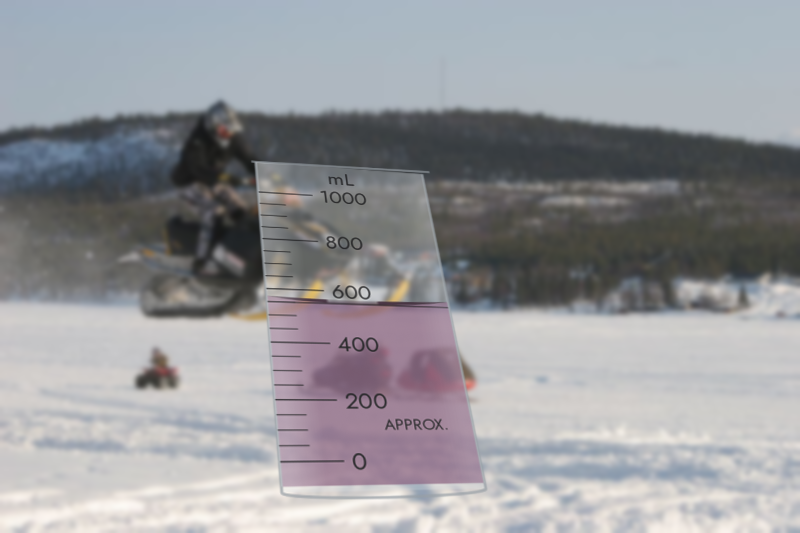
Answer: 550
